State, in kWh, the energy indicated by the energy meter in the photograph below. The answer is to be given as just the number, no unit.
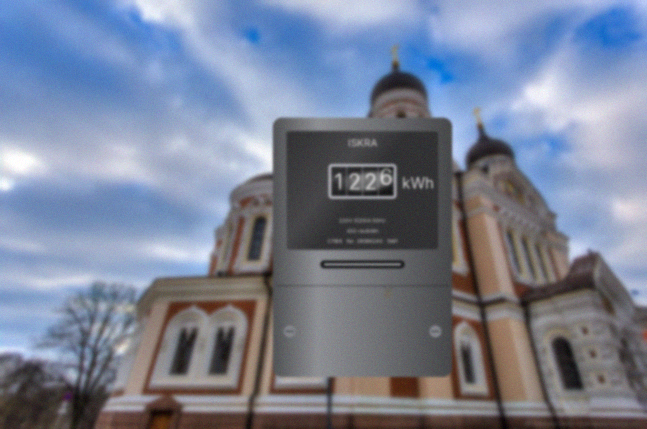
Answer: 1226
